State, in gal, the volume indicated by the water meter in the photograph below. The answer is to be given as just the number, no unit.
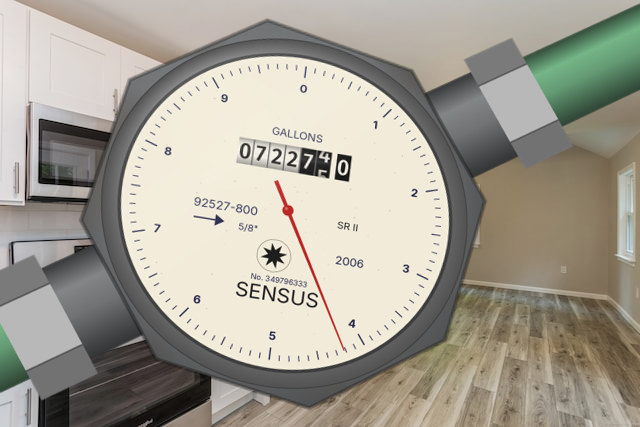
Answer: 722744.2
